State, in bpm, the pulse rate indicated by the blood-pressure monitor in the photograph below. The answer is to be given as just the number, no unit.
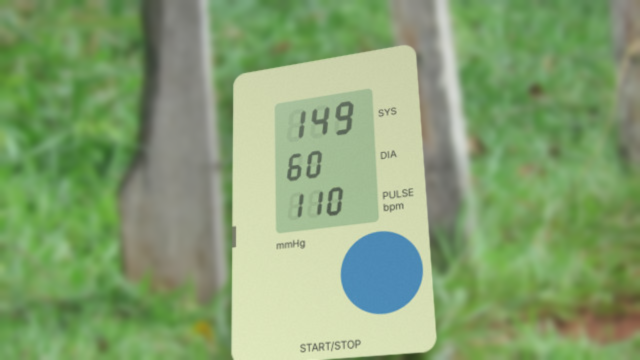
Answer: 110
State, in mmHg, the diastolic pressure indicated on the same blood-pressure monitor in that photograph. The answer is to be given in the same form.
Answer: 60
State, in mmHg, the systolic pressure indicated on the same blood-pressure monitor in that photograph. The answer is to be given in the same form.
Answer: 149
